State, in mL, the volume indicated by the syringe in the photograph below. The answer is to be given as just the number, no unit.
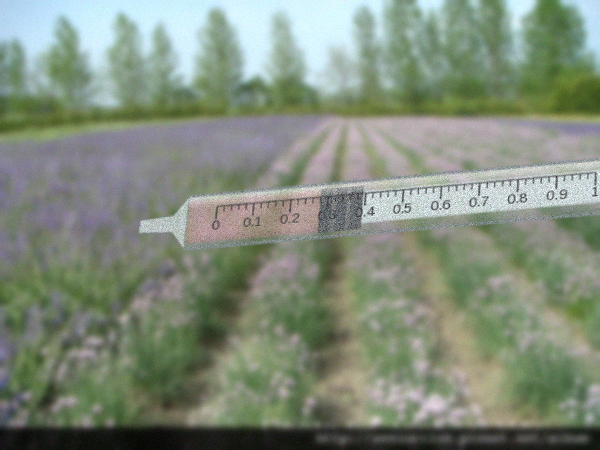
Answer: 0.28
